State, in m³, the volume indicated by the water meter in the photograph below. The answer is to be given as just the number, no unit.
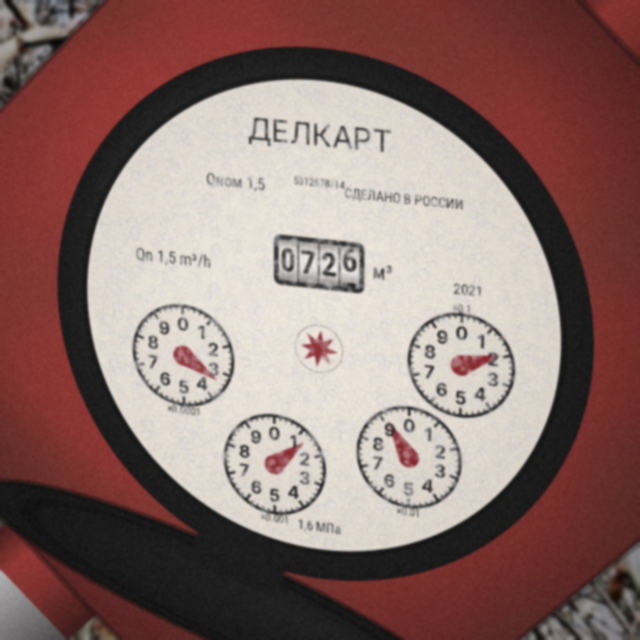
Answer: 726.1913
